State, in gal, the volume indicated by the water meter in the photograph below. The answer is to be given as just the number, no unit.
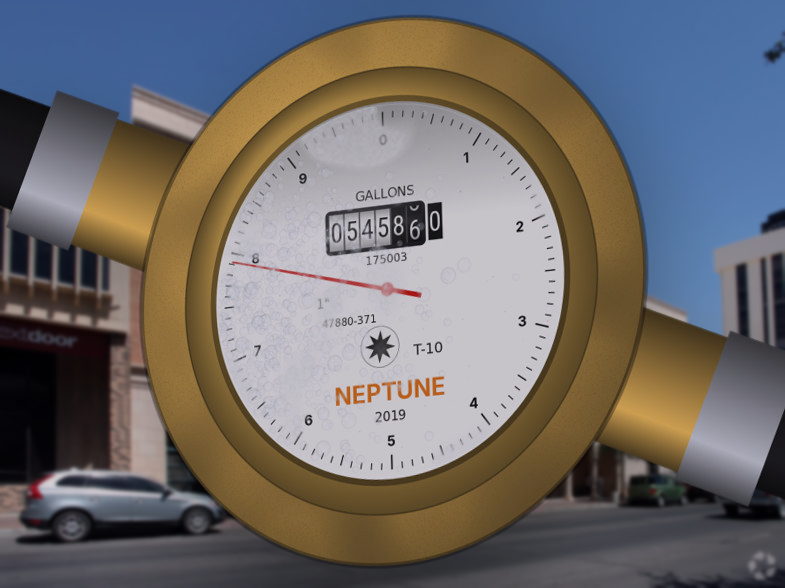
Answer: 545857.9
